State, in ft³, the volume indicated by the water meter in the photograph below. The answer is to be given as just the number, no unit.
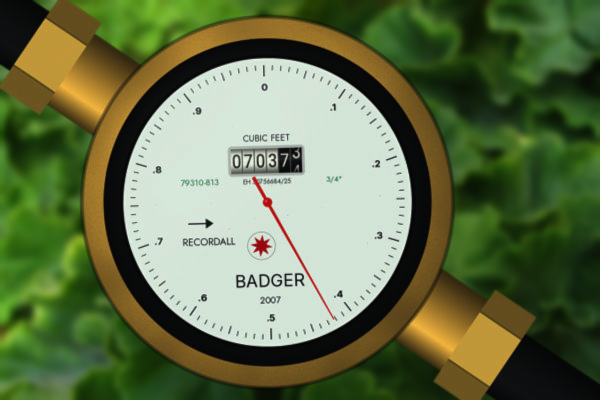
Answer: 70373.42
